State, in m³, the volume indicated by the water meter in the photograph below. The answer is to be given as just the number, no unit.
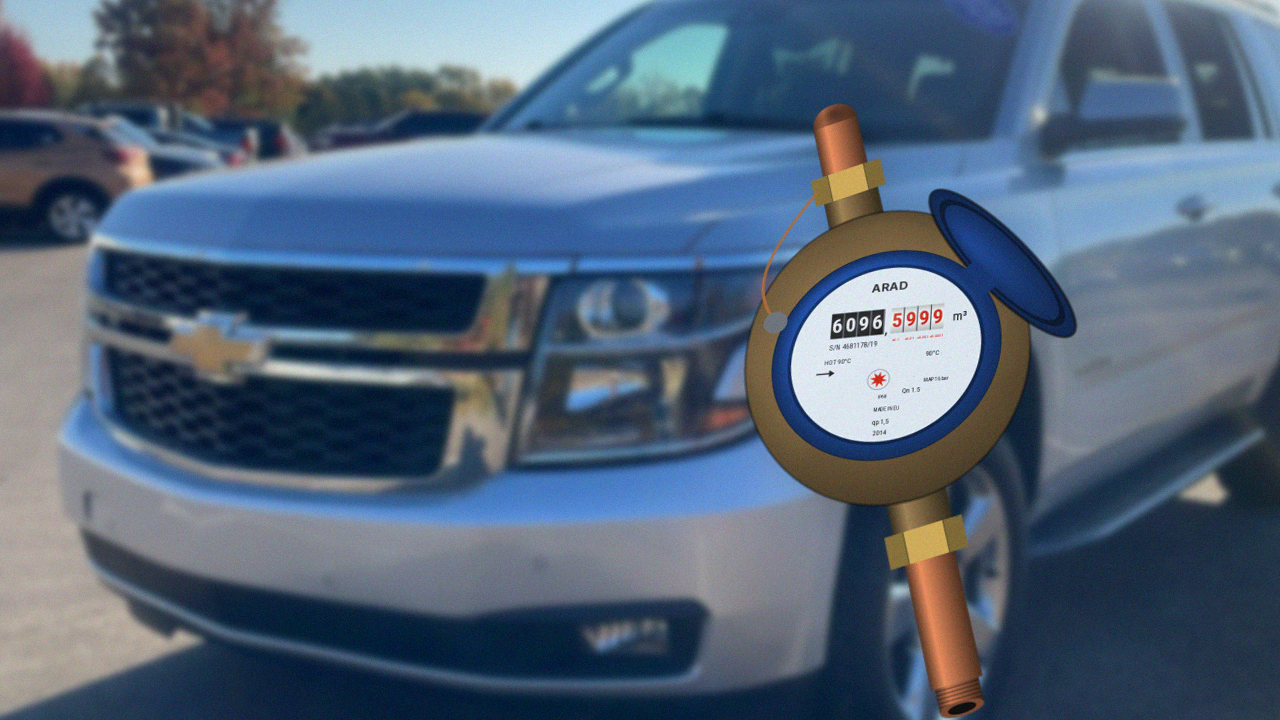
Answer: 6096.5999
